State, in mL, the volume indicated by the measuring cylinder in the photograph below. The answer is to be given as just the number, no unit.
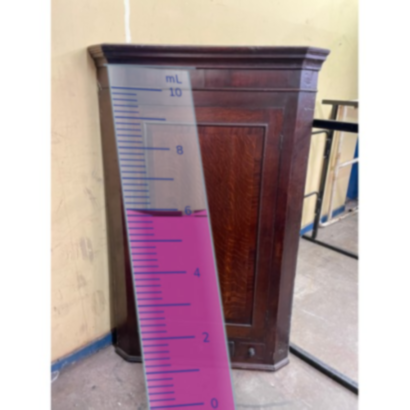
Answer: 5.8
